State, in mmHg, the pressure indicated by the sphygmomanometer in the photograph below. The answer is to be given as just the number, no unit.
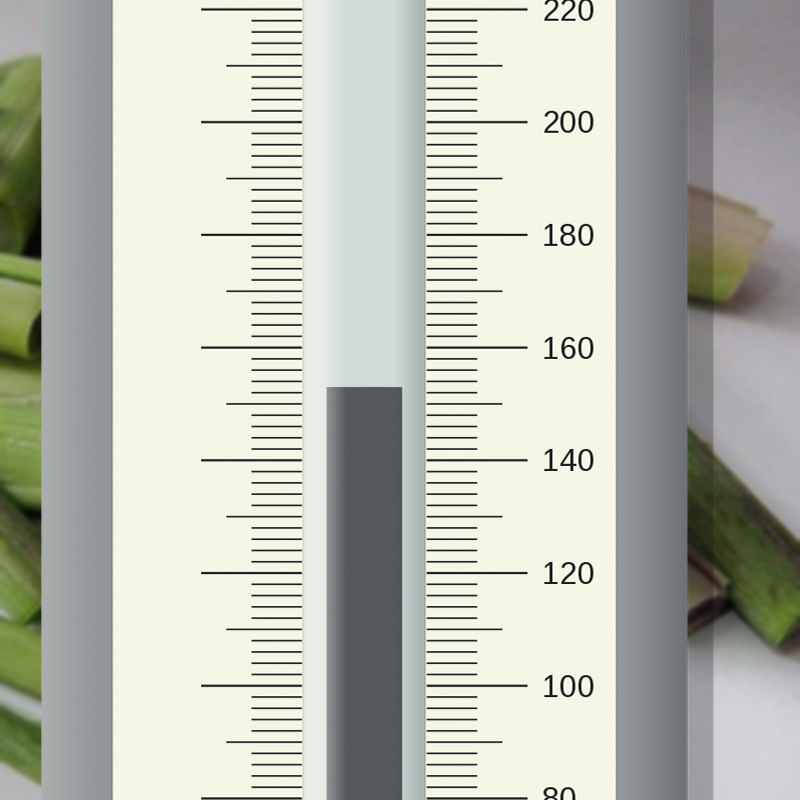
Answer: 153
